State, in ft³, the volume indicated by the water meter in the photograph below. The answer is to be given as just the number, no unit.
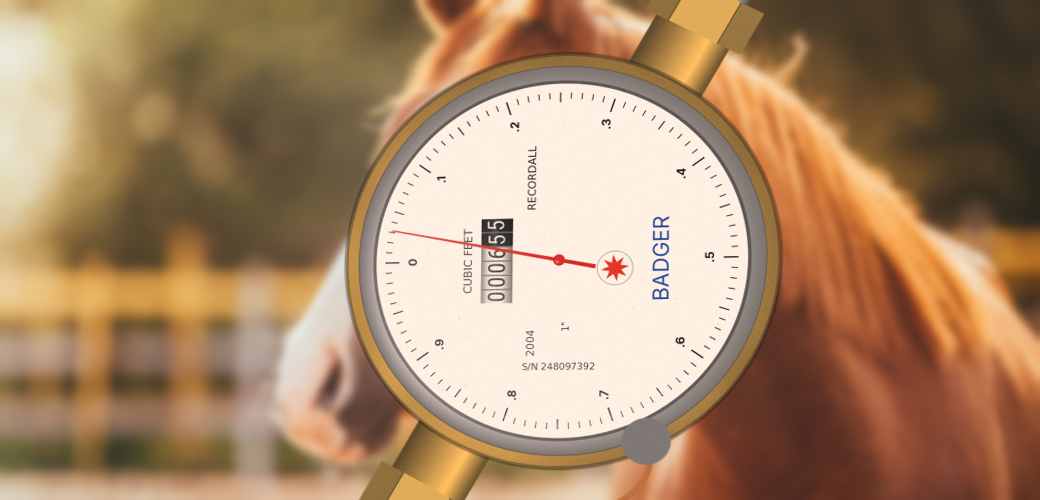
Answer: 655.03
